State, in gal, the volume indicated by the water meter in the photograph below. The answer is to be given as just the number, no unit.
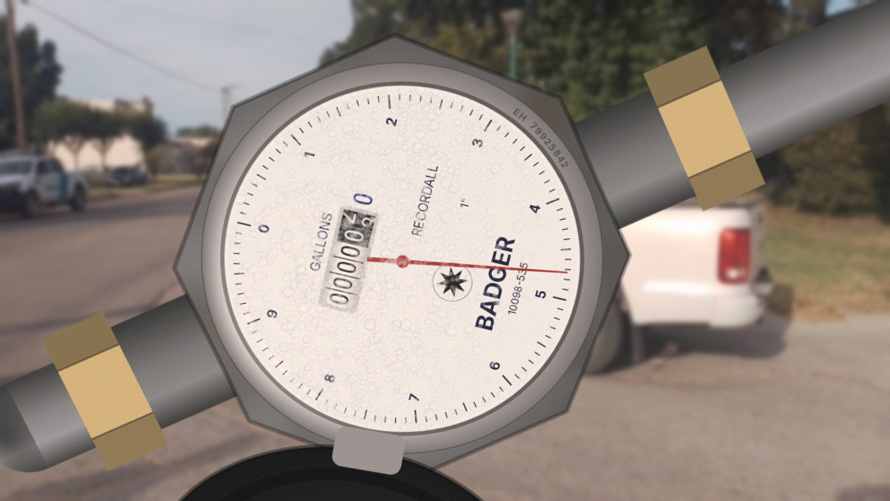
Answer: 24.7
